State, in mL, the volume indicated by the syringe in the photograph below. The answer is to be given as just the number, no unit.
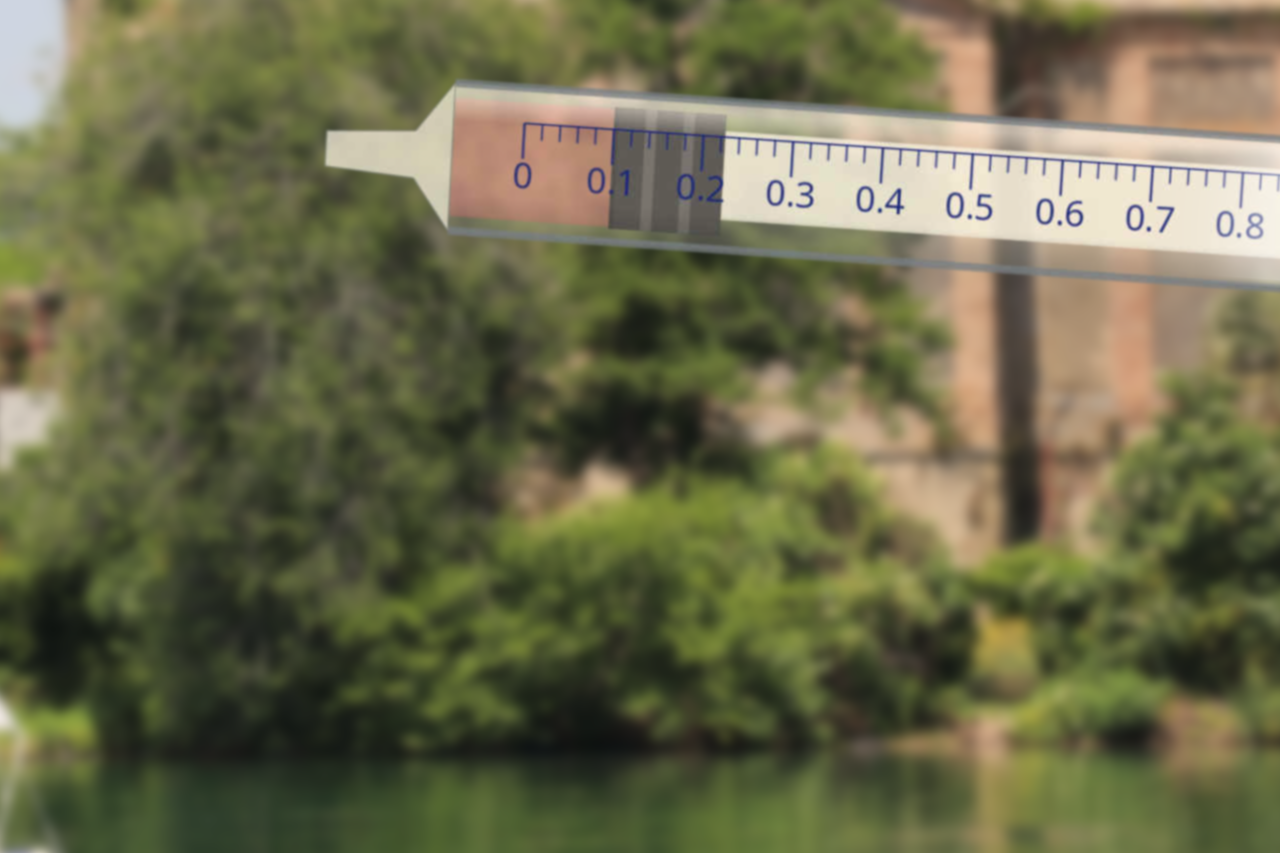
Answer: 0.1
